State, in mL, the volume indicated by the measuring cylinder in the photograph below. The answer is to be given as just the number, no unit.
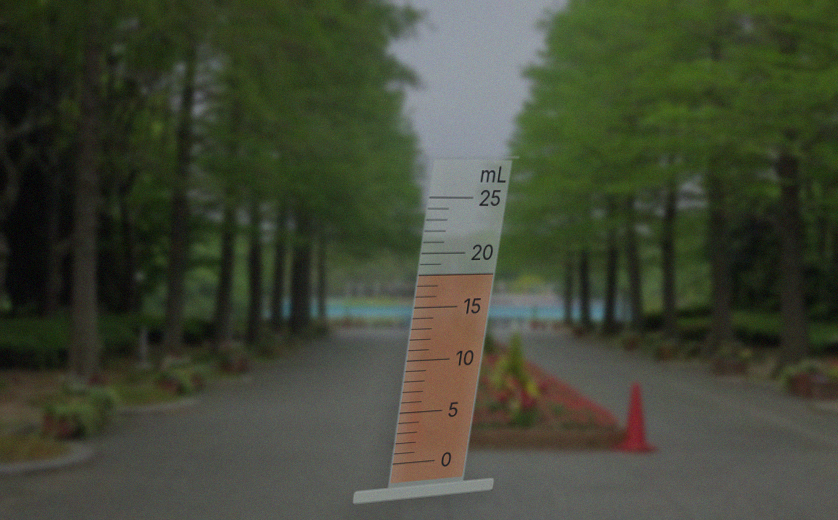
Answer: 18
